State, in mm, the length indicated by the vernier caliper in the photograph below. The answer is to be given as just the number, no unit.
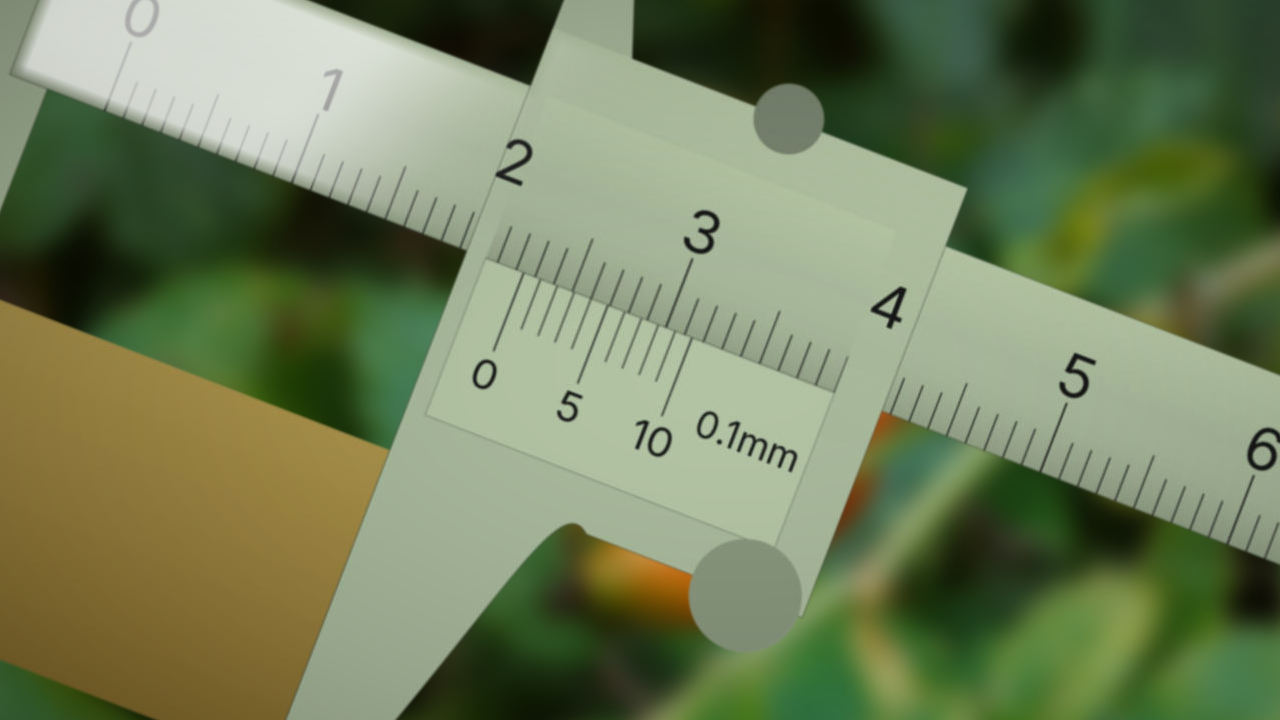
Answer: 22.4
